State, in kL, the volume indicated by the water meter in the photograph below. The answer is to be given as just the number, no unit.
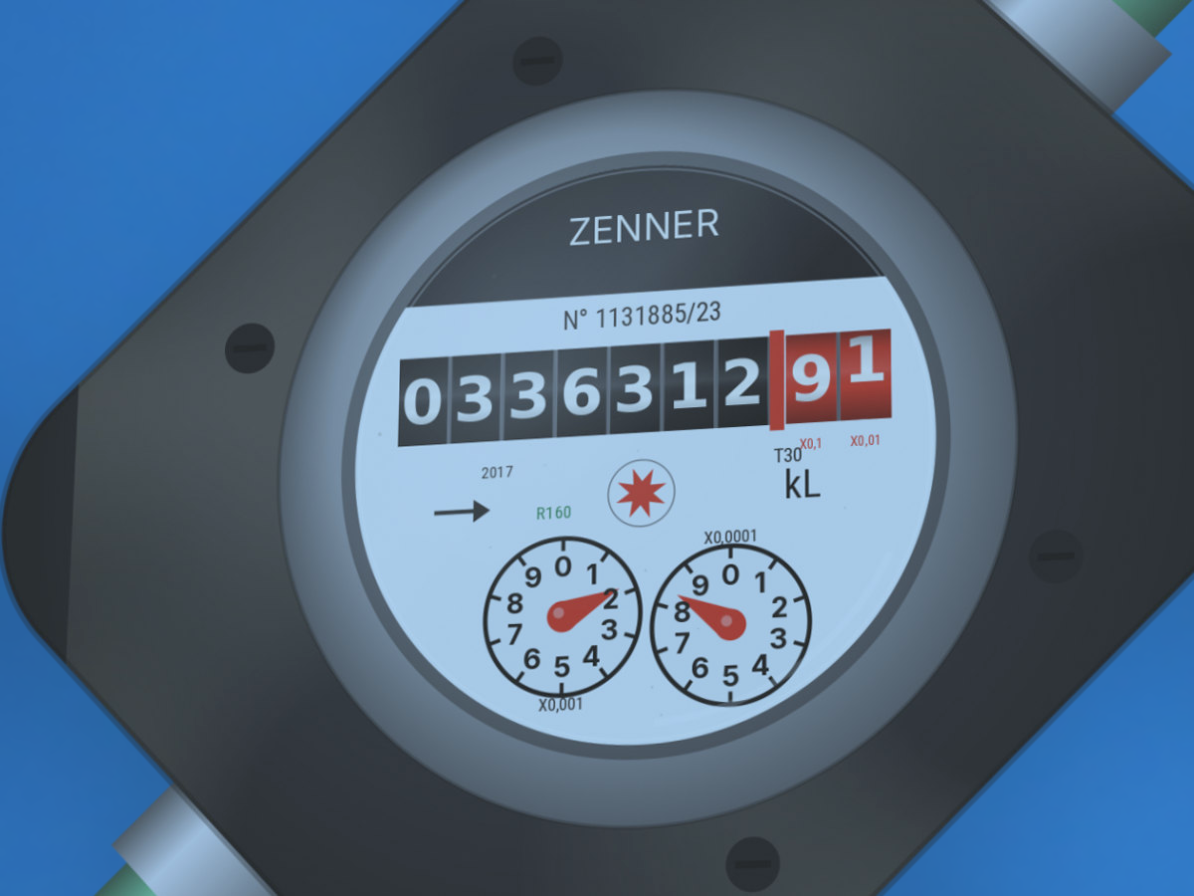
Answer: 336312.9118
